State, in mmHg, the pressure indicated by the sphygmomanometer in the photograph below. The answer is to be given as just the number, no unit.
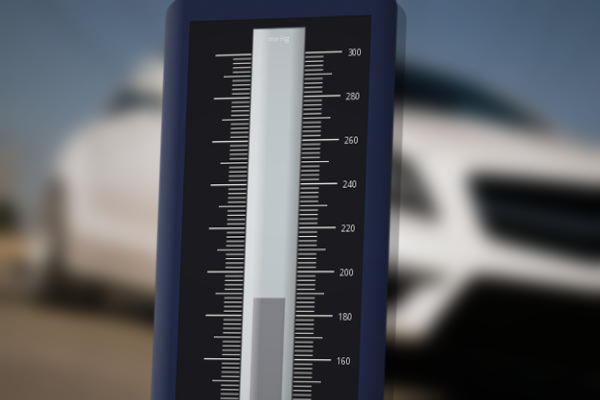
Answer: 188
